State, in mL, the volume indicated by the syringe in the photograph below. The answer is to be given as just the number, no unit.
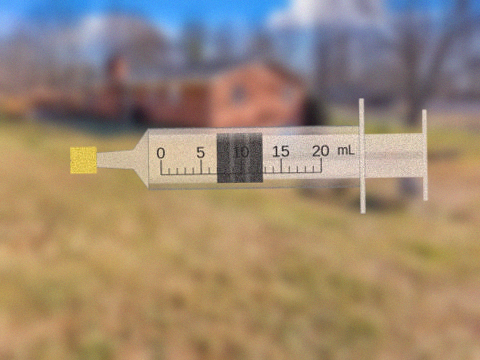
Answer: 7
